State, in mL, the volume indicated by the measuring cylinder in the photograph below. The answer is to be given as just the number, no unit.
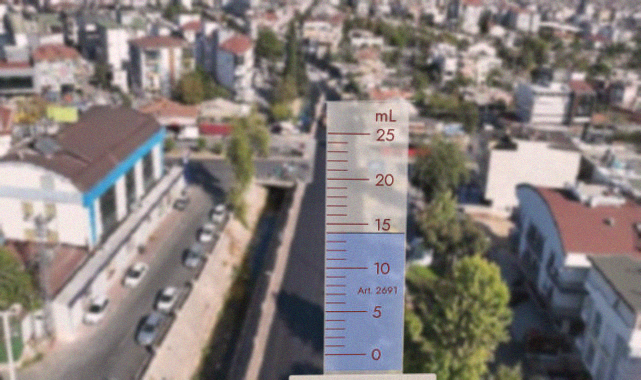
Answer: 14
